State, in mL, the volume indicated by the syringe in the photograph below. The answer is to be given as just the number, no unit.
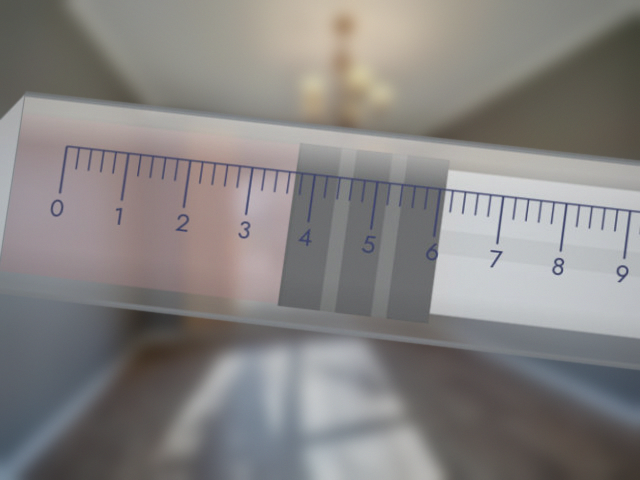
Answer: 3.7
